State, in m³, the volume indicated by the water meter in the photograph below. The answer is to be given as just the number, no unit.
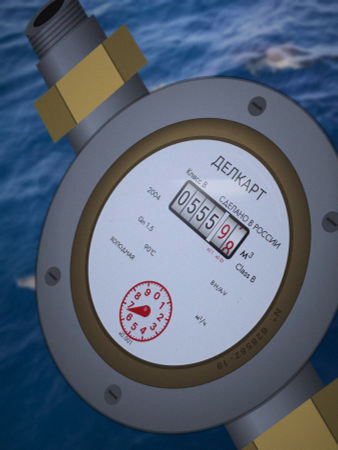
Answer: 555.976
